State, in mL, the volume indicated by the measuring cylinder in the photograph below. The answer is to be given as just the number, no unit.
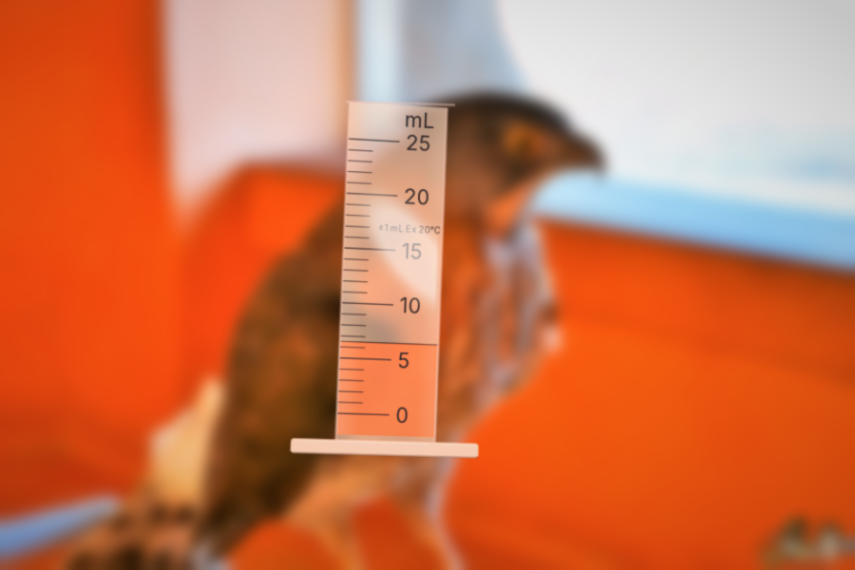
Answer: 6.5
